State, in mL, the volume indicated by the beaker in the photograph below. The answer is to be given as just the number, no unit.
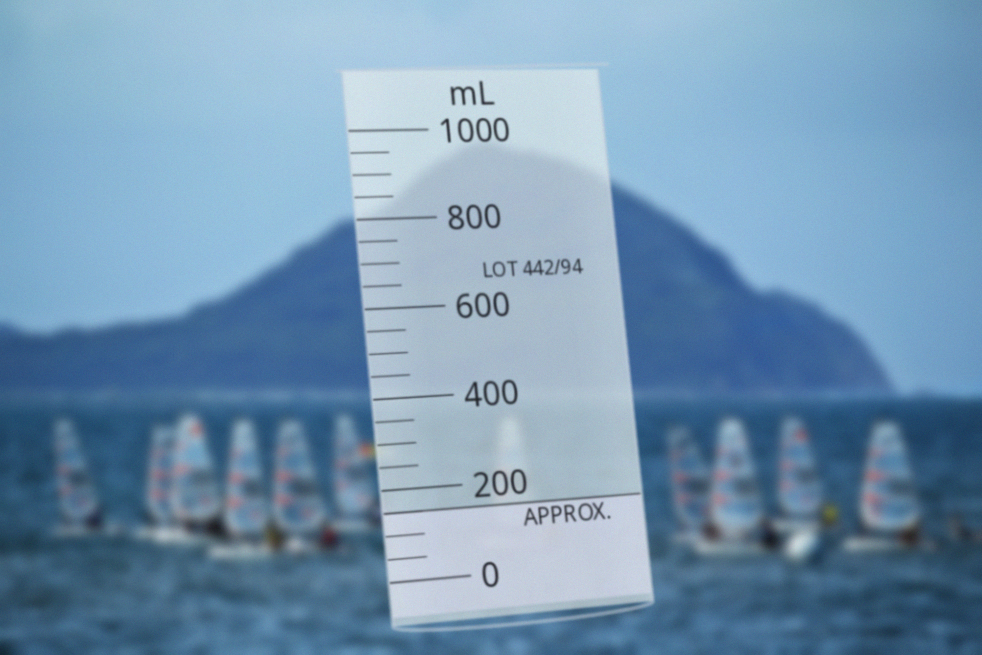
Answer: 150
